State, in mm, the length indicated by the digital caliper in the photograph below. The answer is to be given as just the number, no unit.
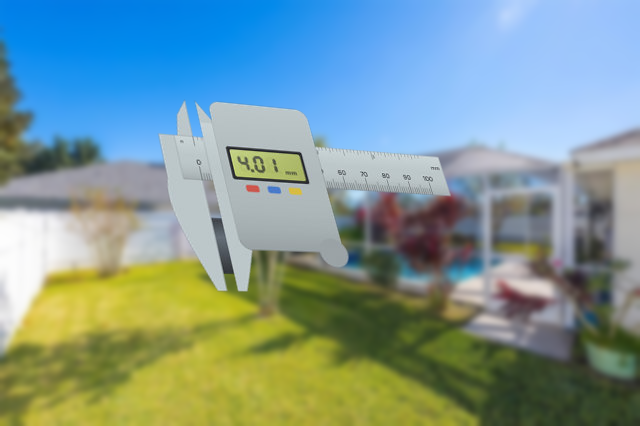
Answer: 4.01
